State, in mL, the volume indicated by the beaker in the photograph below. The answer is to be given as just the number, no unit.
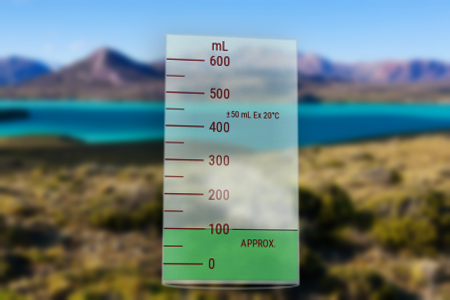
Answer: 100
